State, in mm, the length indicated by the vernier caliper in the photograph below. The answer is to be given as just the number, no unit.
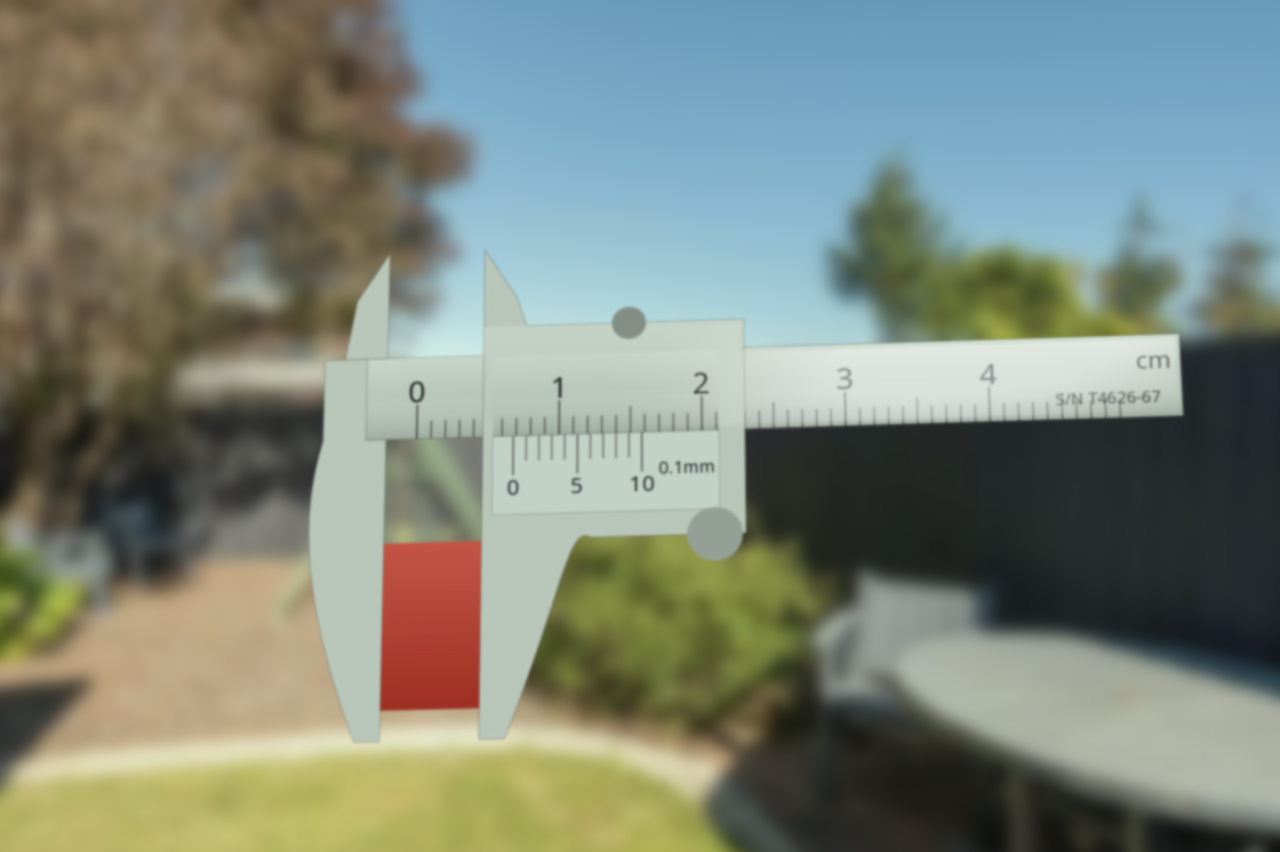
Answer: 6.8
